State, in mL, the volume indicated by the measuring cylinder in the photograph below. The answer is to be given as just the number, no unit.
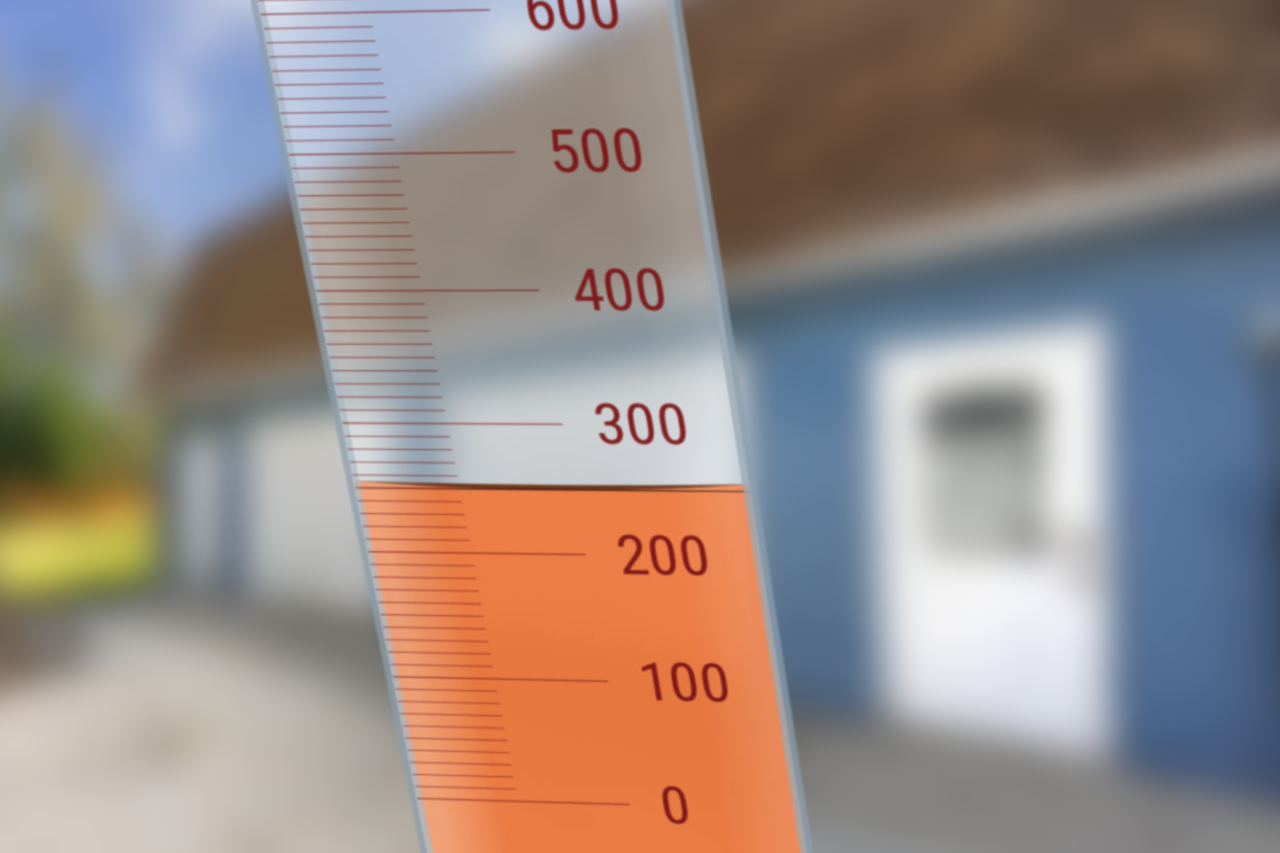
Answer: 250
